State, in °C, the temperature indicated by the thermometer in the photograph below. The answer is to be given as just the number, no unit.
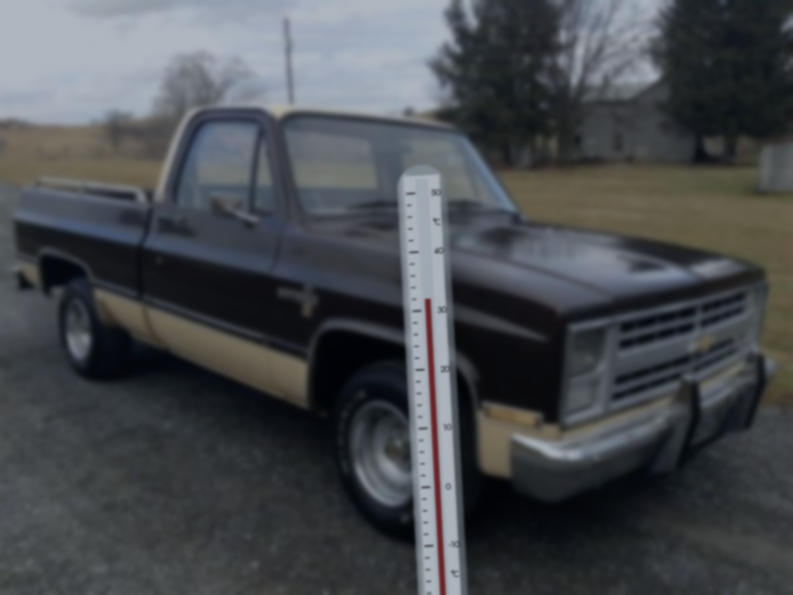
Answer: 32
